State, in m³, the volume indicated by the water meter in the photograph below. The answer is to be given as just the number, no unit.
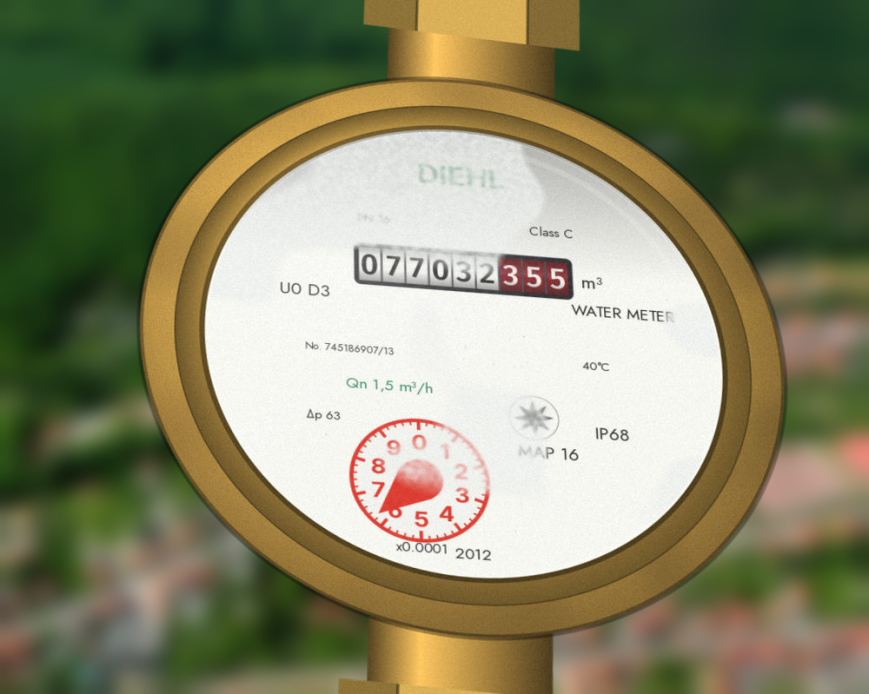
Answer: 77032.3556
